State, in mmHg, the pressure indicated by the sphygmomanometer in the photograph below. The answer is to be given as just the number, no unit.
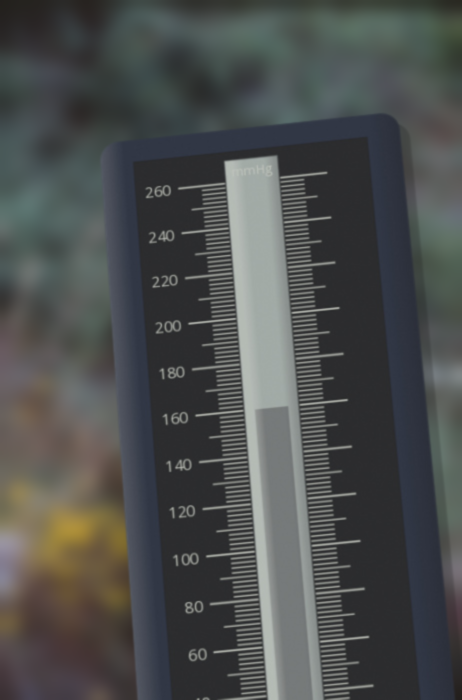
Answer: 160
